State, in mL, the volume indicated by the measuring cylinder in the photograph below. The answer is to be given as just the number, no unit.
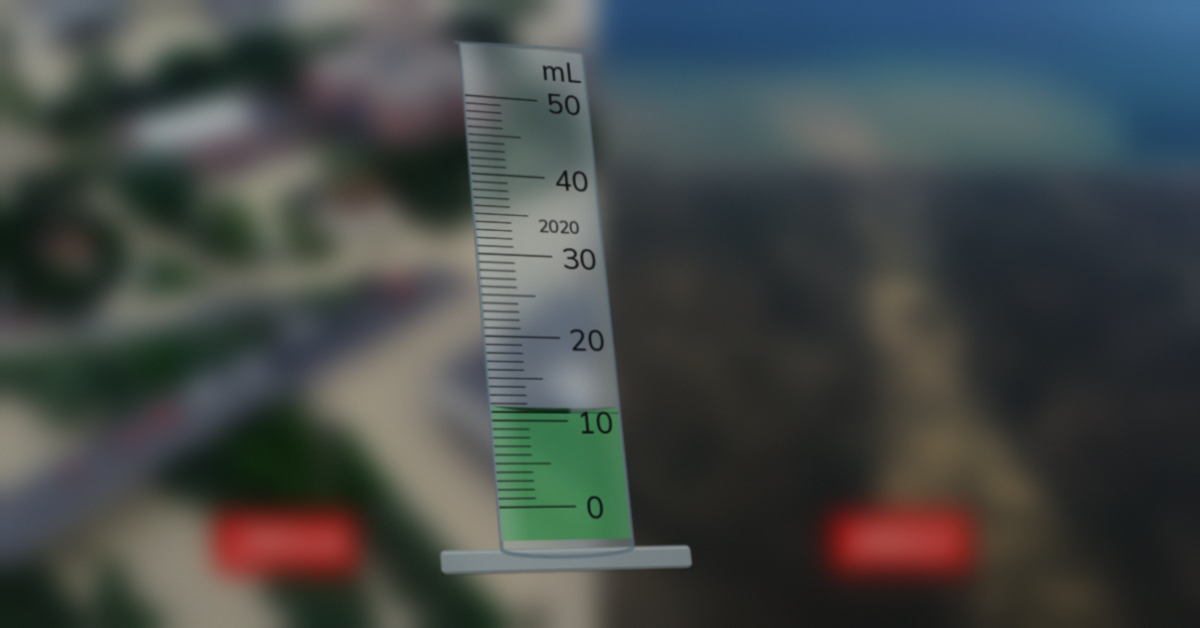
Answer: 11
